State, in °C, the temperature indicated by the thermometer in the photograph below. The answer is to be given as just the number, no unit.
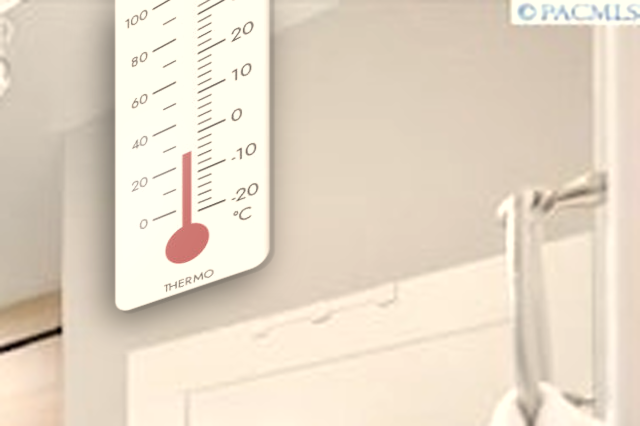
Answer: -4
